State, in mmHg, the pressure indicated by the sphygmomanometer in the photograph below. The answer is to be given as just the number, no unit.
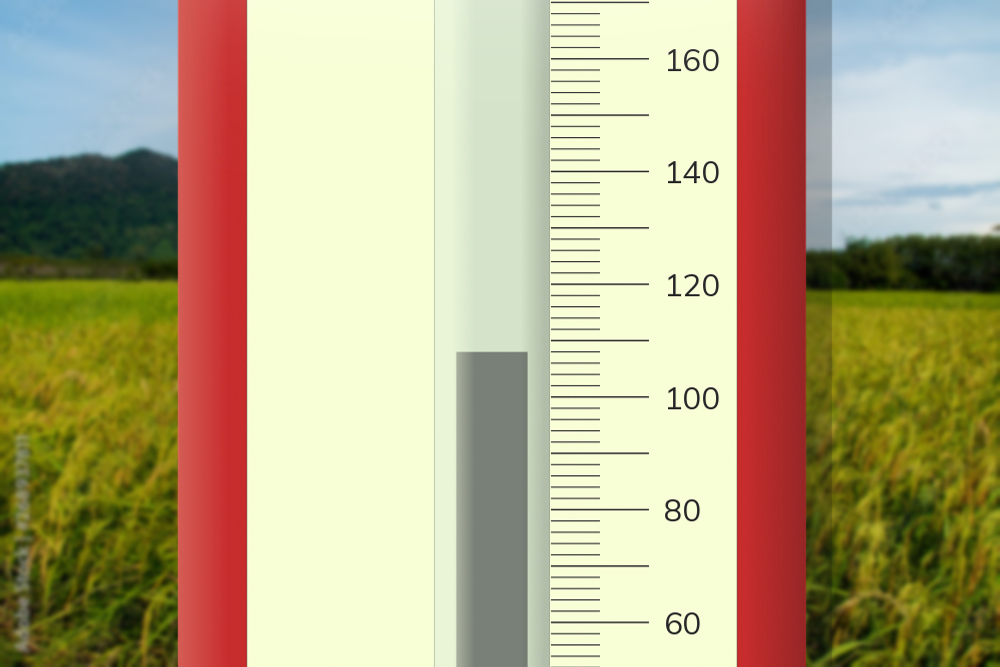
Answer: 108
